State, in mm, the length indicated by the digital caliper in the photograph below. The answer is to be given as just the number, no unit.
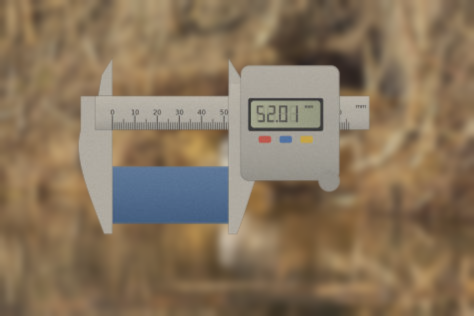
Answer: 52.01
